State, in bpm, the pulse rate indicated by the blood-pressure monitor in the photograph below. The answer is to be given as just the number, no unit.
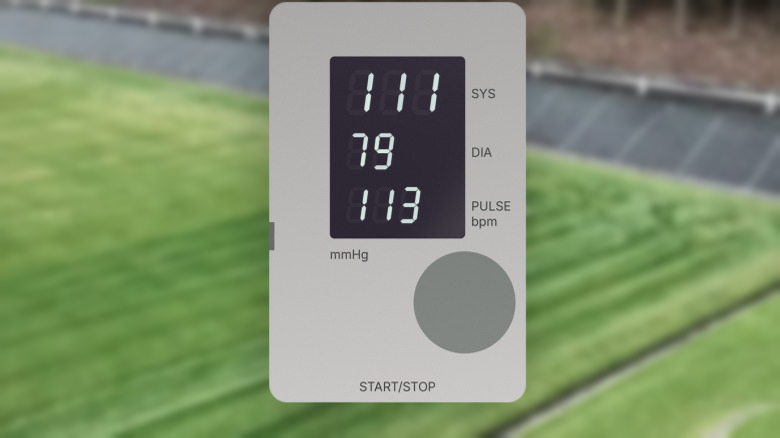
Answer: 113
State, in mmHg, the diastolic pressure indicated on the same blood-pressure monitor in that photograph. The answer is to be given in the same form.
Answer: 79
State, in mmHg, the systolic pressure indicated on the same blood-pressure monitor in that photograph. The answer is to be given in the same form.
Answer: 111
